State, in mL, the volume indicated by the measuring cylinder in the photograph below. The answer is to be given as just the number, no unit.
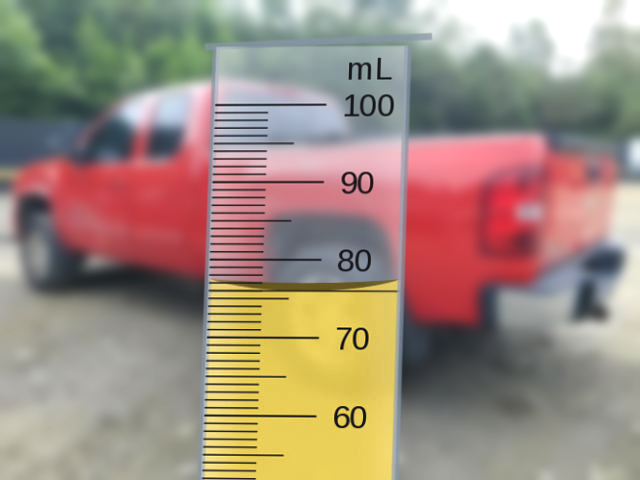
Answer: 76
